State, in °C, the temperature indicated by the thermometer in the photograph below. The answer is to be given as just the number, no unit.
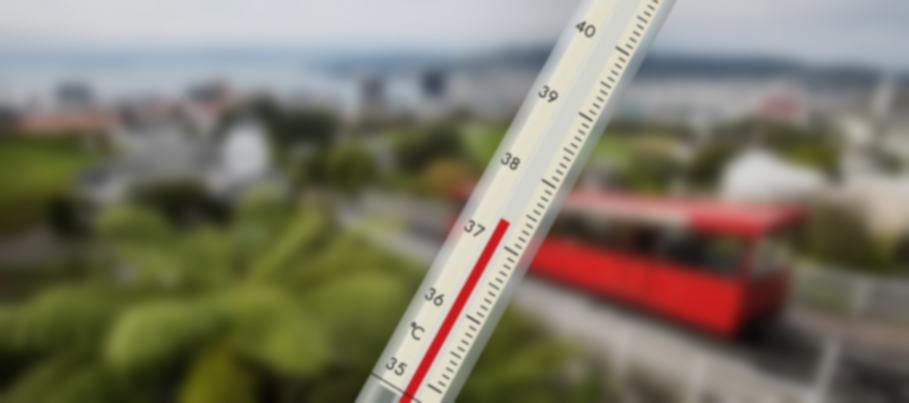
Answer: 37.3
